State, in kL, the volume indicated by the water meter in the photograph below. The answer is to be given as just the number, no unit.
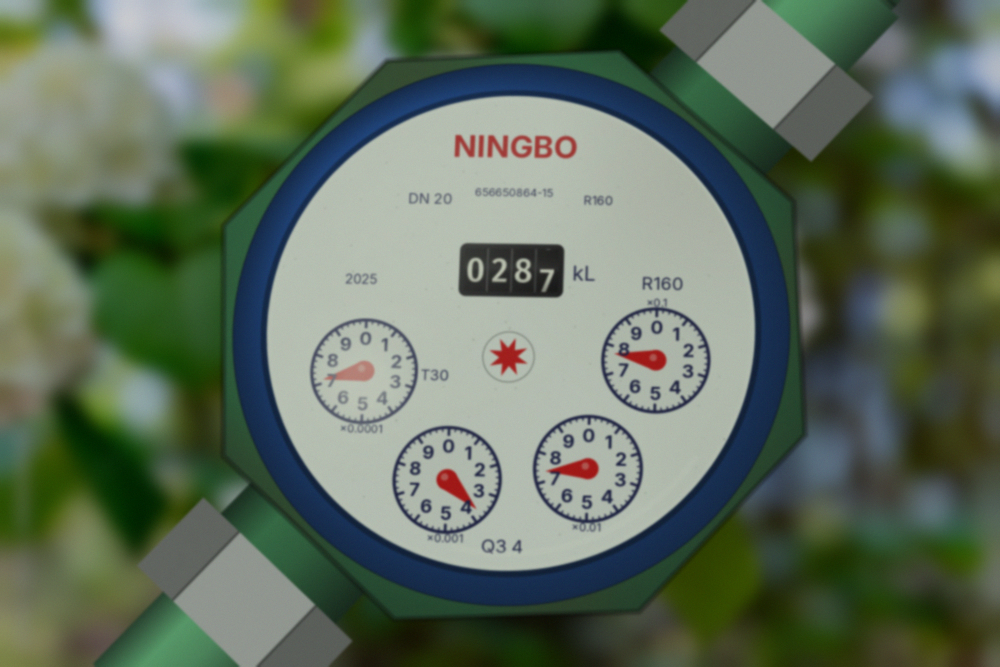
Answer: 286.7737
